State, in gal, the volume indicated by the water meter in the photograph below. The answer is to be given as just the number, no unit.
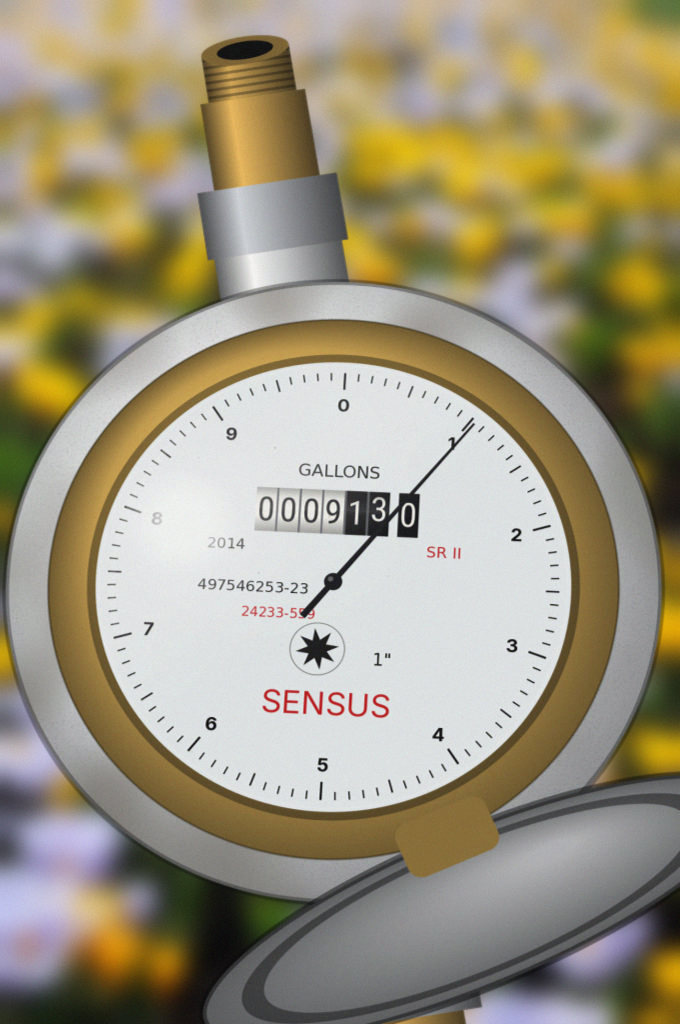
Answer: 9131.0
